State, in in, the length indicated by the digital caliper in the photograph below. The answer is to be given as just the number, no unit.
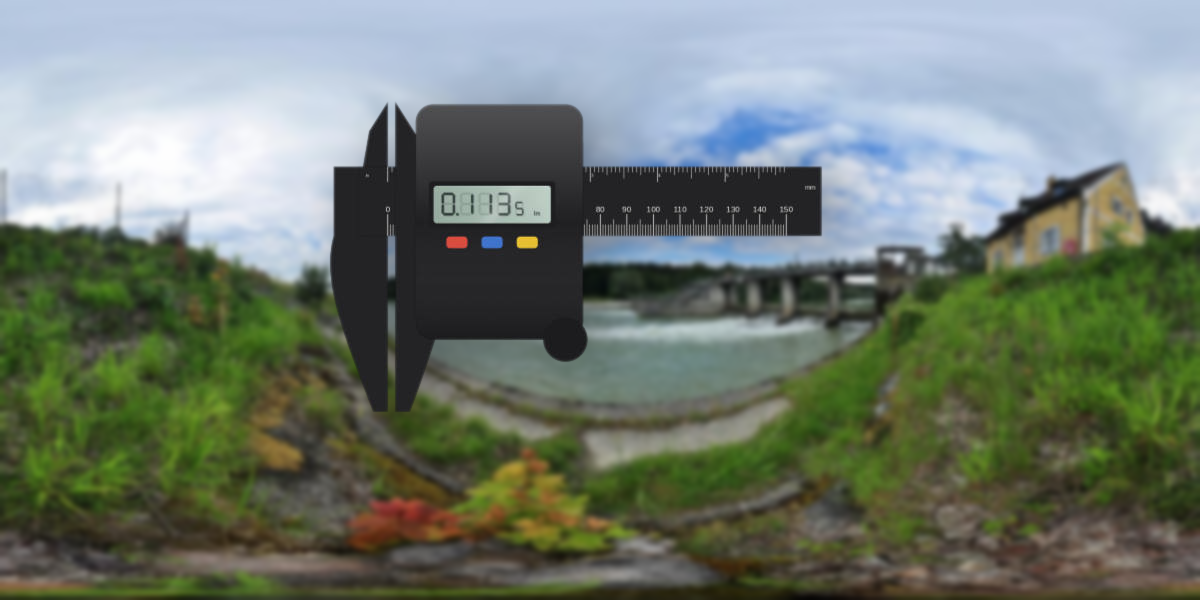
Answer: 0.1135
